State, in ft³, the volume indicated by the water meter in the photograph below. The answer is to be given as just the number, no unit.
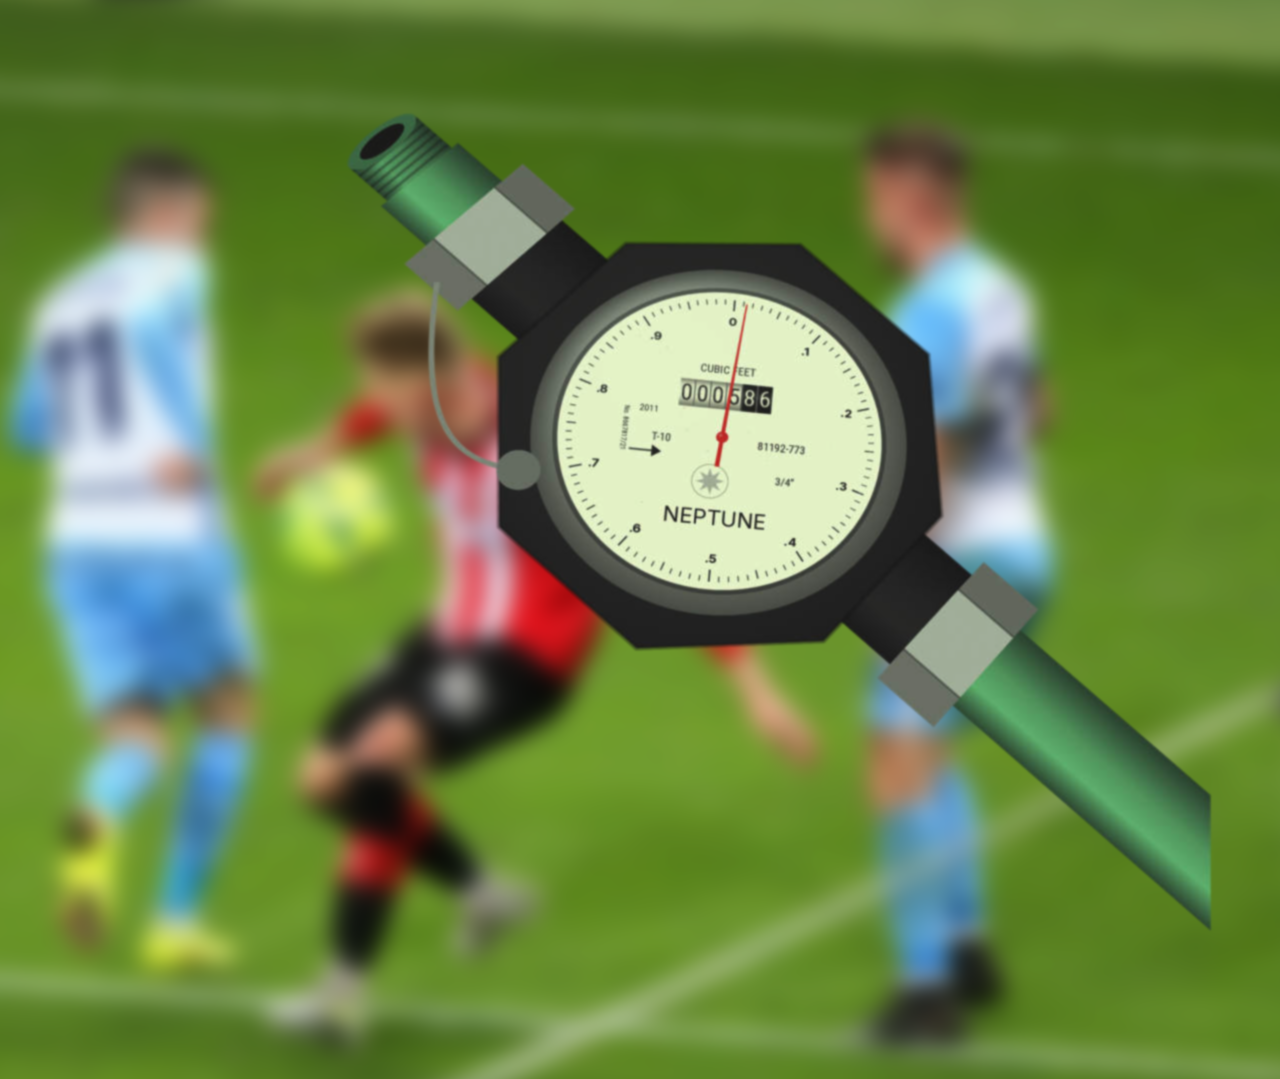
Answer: 586.01
